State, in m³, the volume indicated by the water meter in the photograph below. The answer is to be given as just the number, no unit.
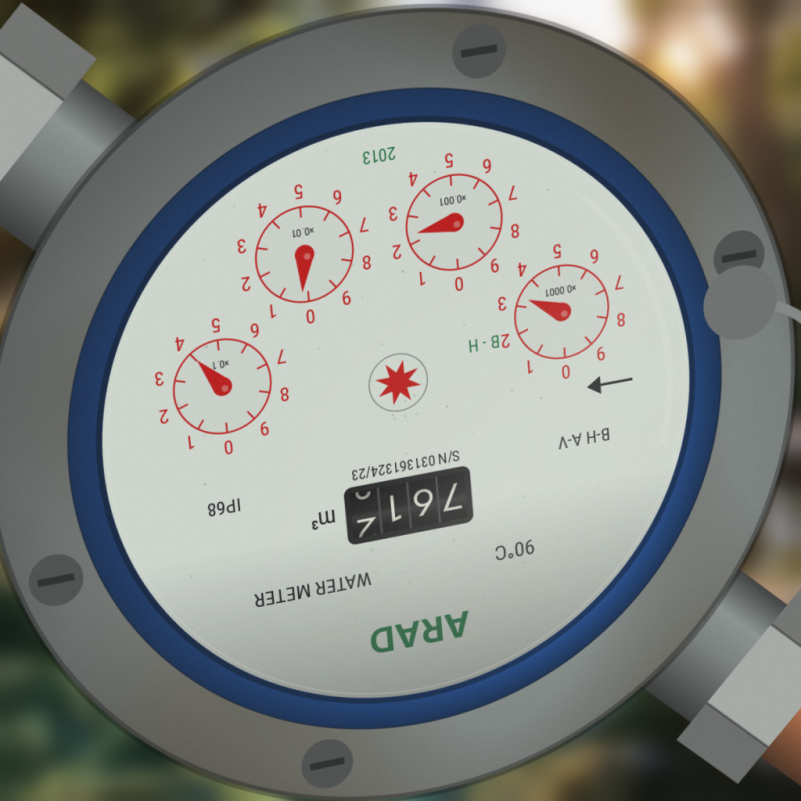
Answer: 7612.4023
